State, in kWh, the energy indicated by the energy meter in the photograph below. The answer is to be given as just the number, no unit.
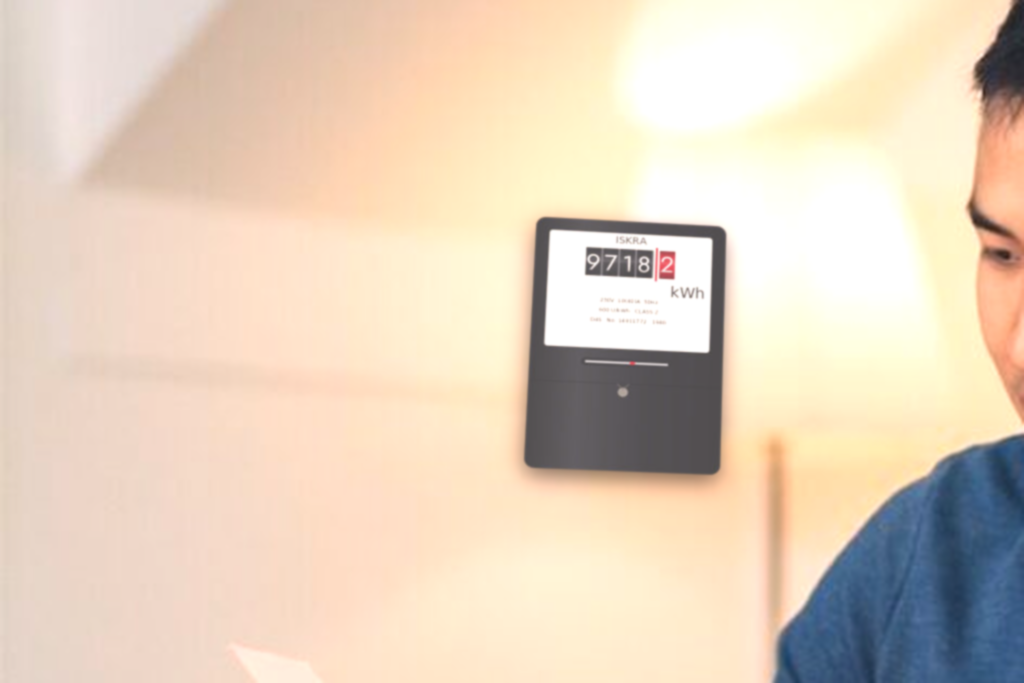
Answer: 9718.2
